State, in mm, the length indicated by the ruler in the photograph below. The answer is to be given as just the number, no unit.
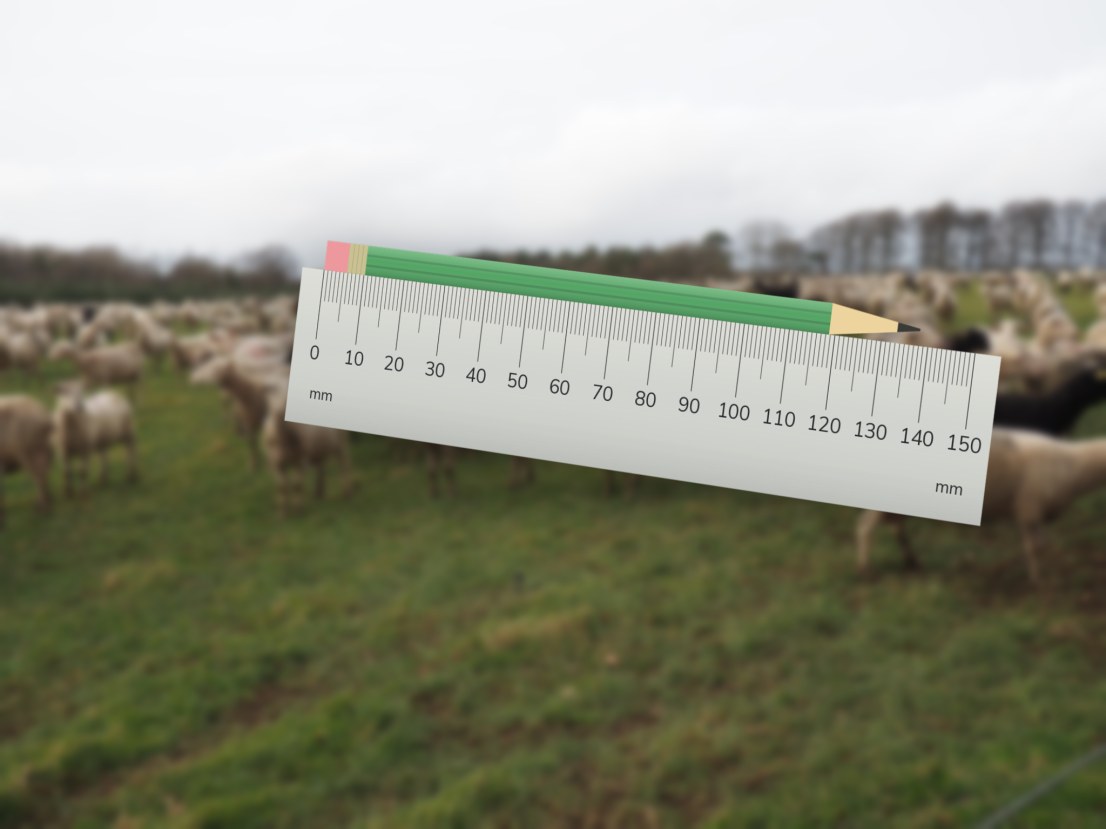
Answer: 138
